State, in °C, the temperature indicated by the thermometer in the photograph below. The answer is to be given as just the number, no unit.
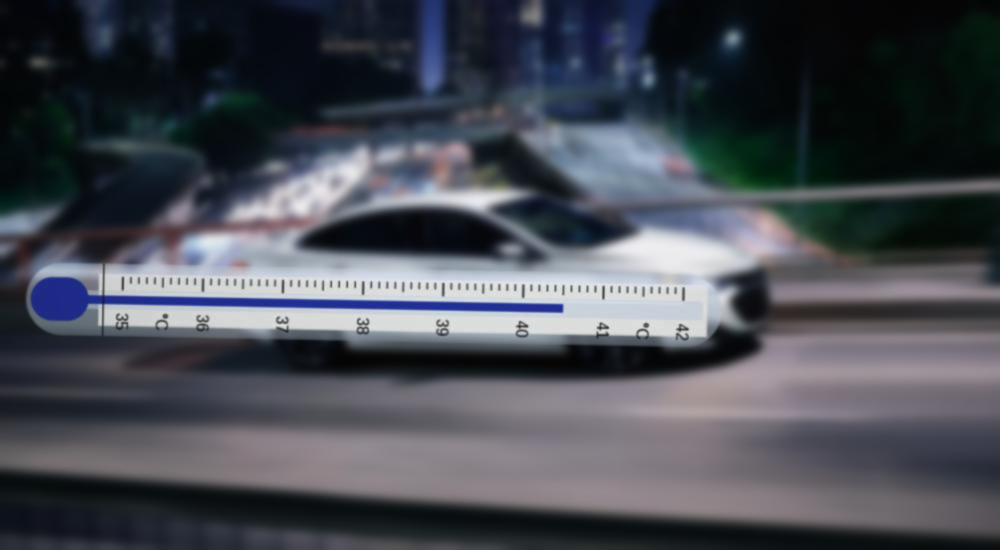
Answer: 40.5
